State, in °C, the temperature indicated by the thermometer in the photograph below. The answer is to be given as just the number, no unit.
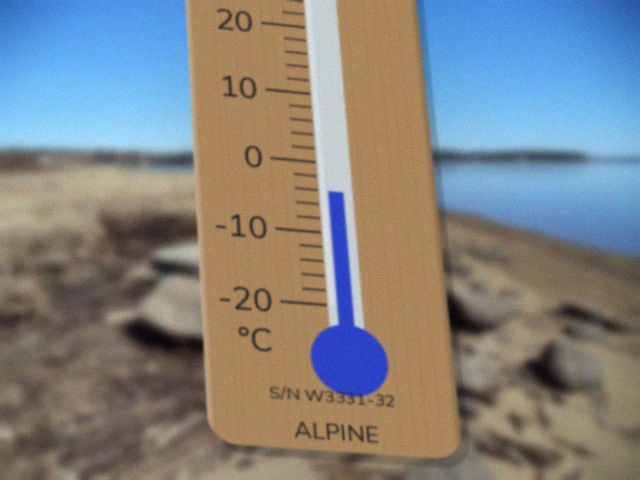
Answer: -4
